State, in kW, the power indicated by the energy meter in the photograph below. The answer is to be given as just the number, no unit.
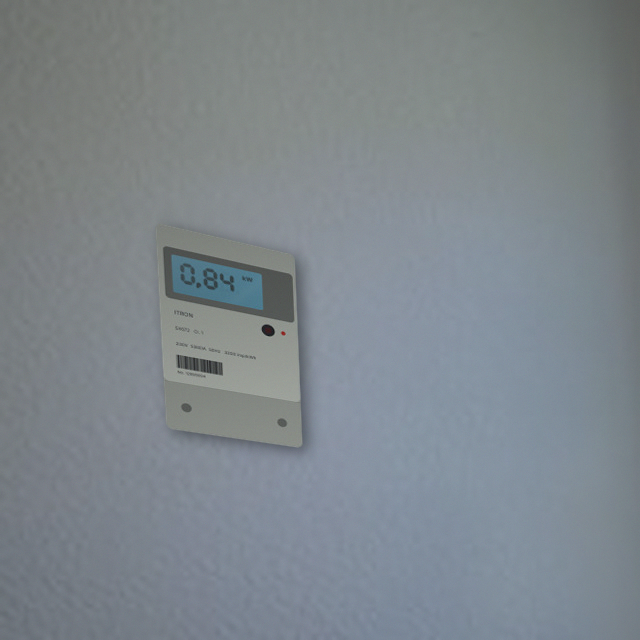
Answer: 0.84
